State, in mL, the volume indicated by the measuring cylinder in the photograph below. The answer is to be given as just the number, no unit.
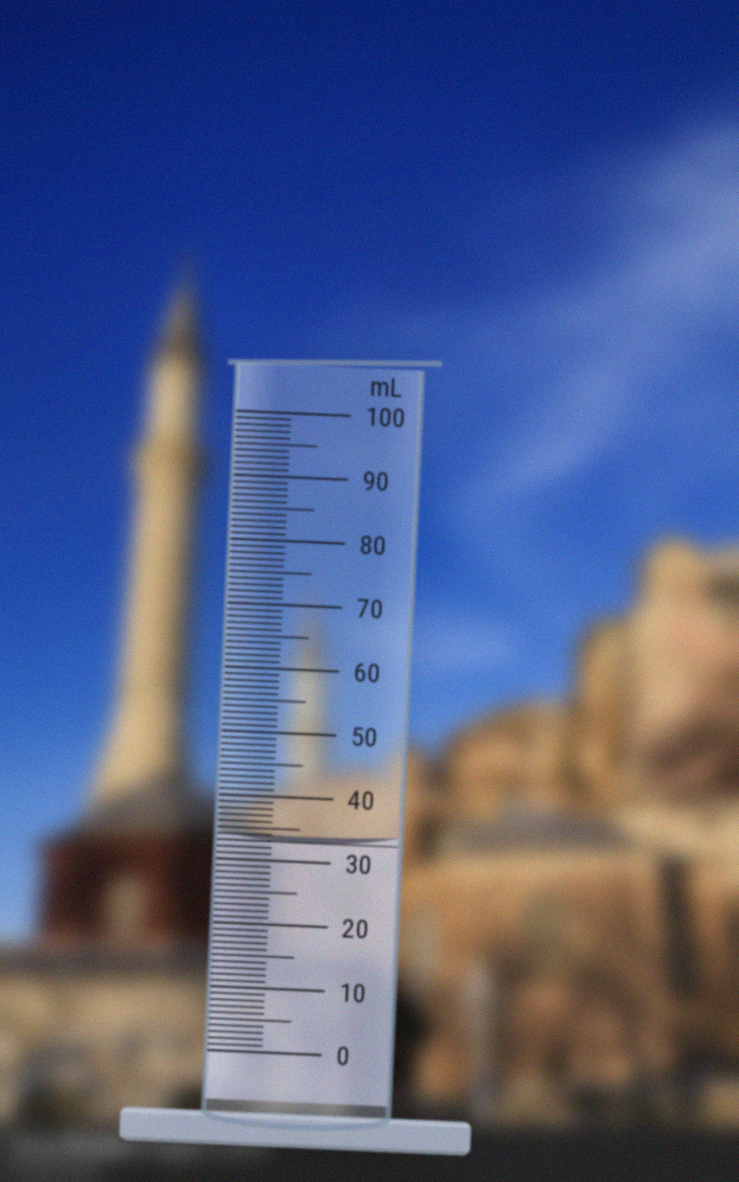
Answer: 33
